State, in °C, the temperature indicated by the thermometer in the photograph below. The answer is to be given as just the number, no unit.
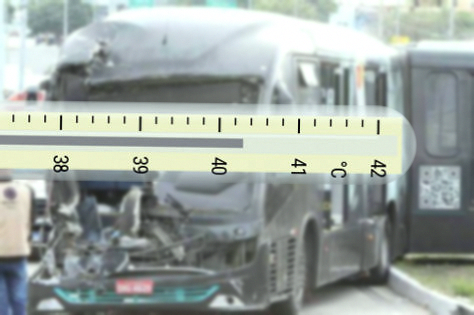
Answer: 40.3
